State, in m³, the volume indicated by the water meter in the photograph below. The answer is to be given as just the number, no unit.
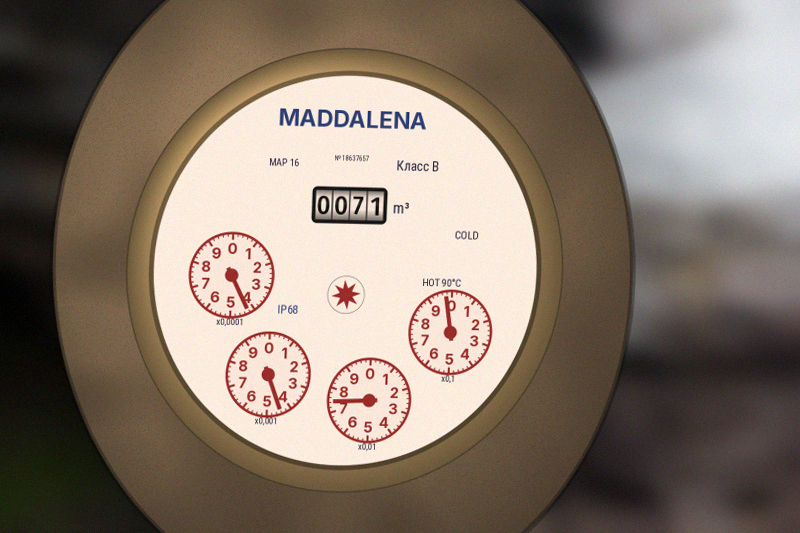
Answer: 70.9744
